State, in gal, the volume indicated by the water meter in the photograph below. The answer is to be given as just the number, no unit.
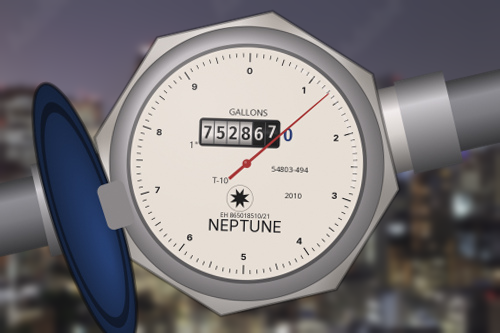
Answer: 7528671.3
